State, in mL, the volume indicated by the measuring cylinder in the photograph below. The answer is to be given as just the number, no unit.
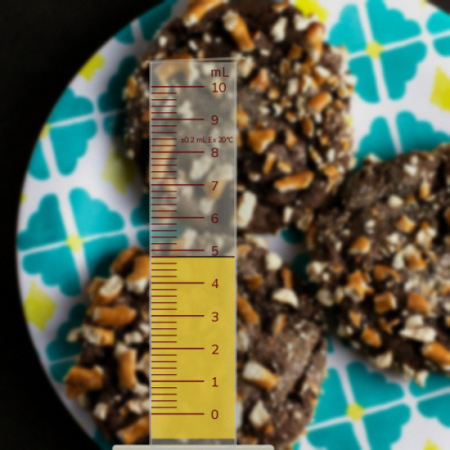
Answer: 4.8
